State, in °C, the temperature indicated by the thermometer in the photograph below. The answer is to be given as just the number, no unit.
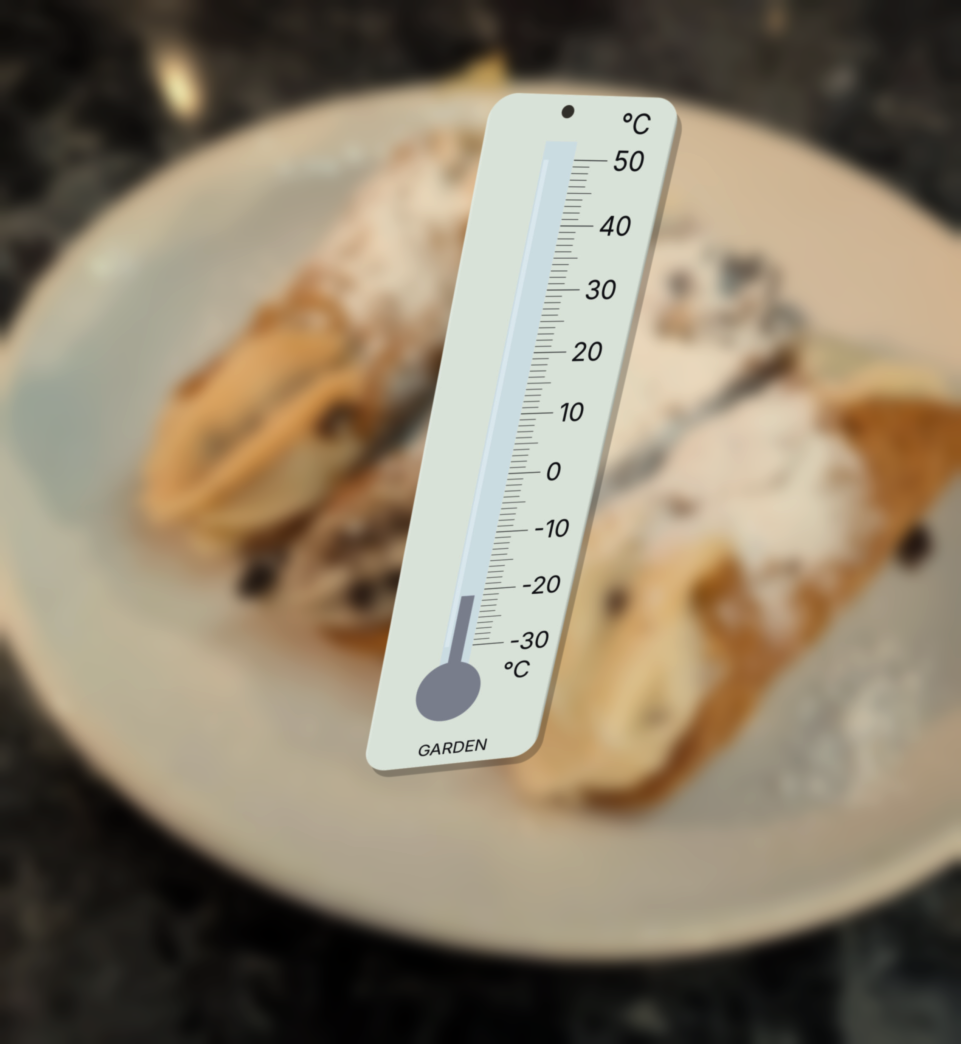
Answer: -21
